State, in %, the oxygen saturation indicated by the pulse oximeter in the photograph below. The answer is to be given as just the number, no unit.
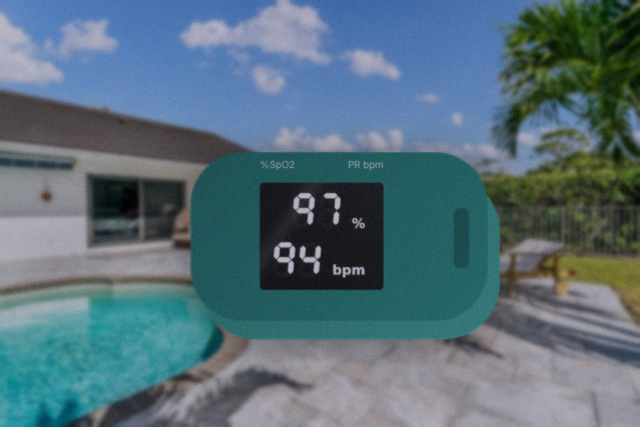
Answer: 97
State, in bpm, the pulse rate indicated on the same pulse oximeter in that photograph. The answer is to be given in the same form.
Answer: 94
